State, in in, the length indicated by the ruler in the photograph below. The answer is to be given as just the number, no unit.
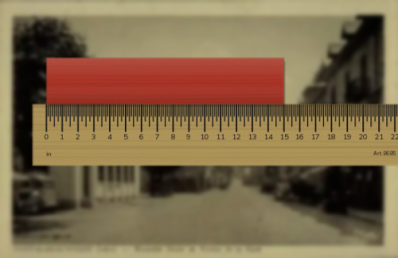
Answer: 15
